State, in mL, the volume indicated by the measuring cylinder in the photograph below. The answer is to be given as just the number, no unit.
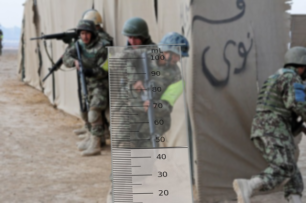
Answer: 45
